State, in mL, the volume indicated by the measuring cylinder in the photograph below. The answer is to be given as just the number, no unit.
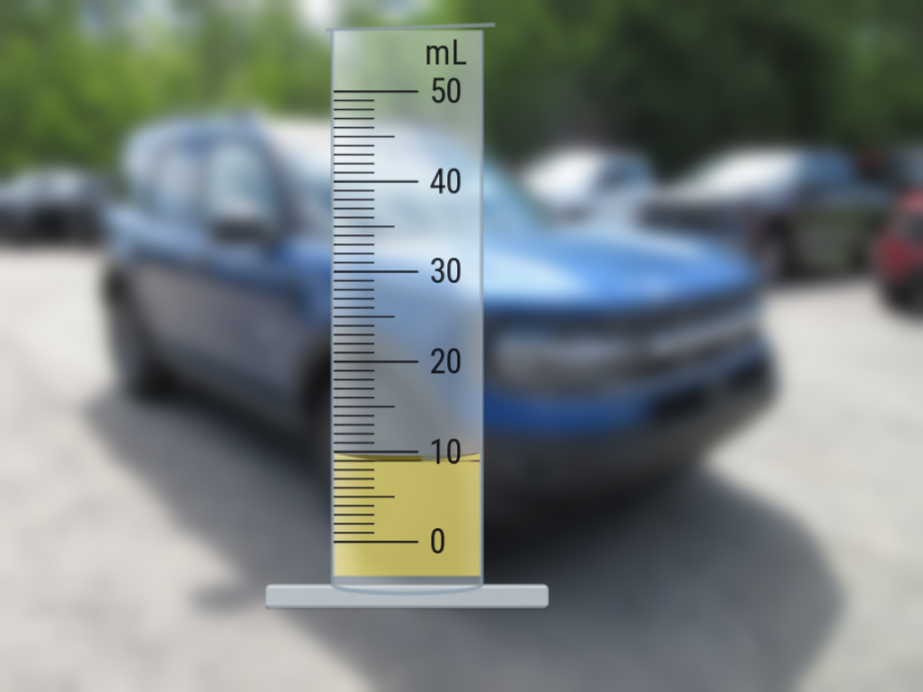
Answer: 9
